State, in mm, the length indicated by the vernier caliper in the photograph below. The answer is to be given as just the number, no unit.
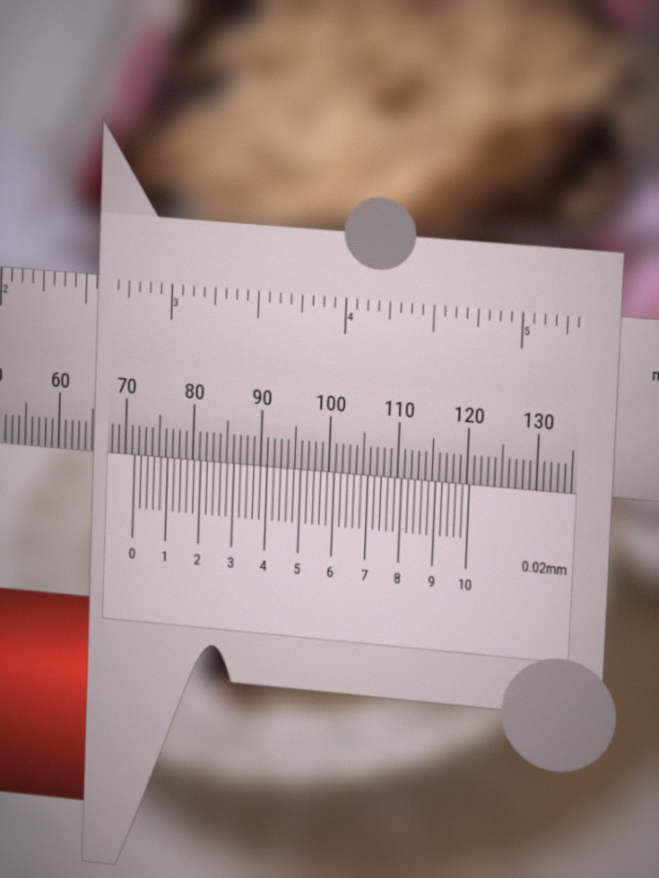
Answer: 71.4
